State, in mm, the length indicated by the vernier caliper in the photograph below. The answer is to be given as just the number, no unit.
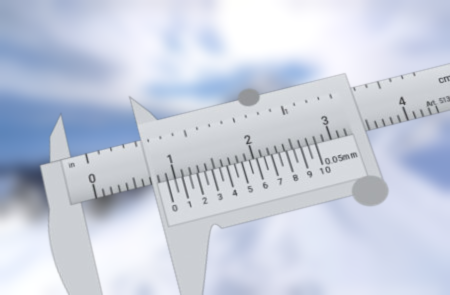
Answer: 9.0
